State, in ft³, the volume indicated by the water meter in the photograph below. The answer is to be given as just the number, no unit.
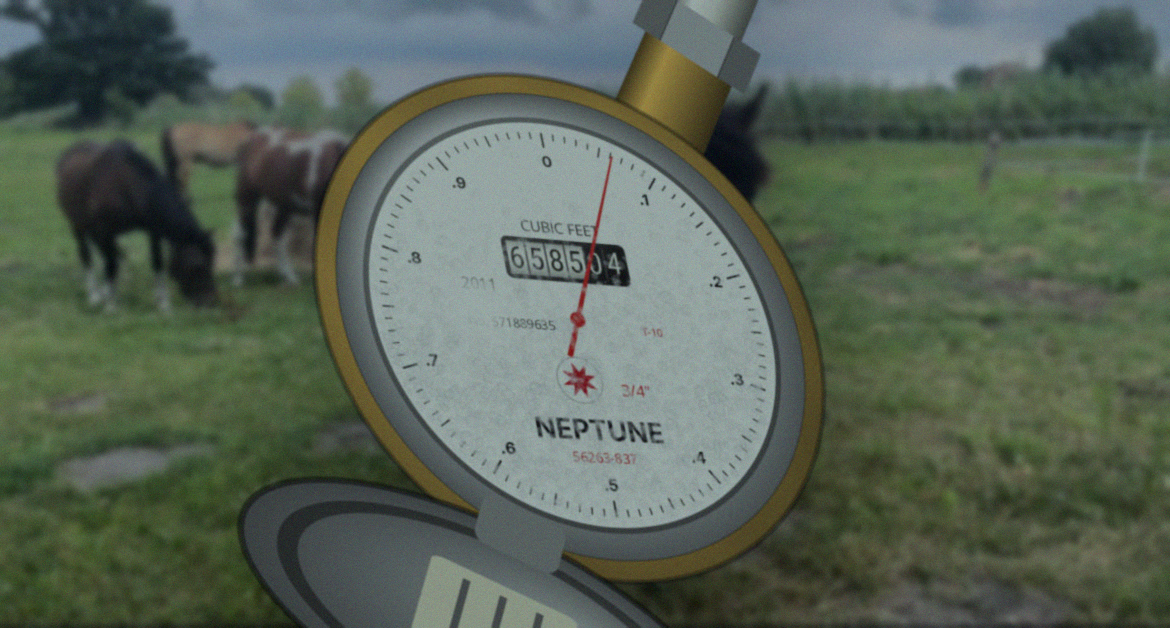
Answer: 658504.06
